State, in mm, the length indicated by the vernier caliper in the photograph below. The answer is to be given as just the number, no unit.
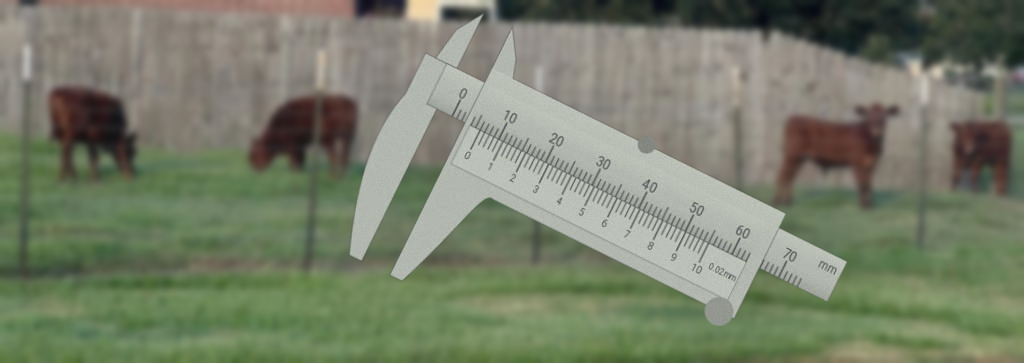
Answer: 6.0
